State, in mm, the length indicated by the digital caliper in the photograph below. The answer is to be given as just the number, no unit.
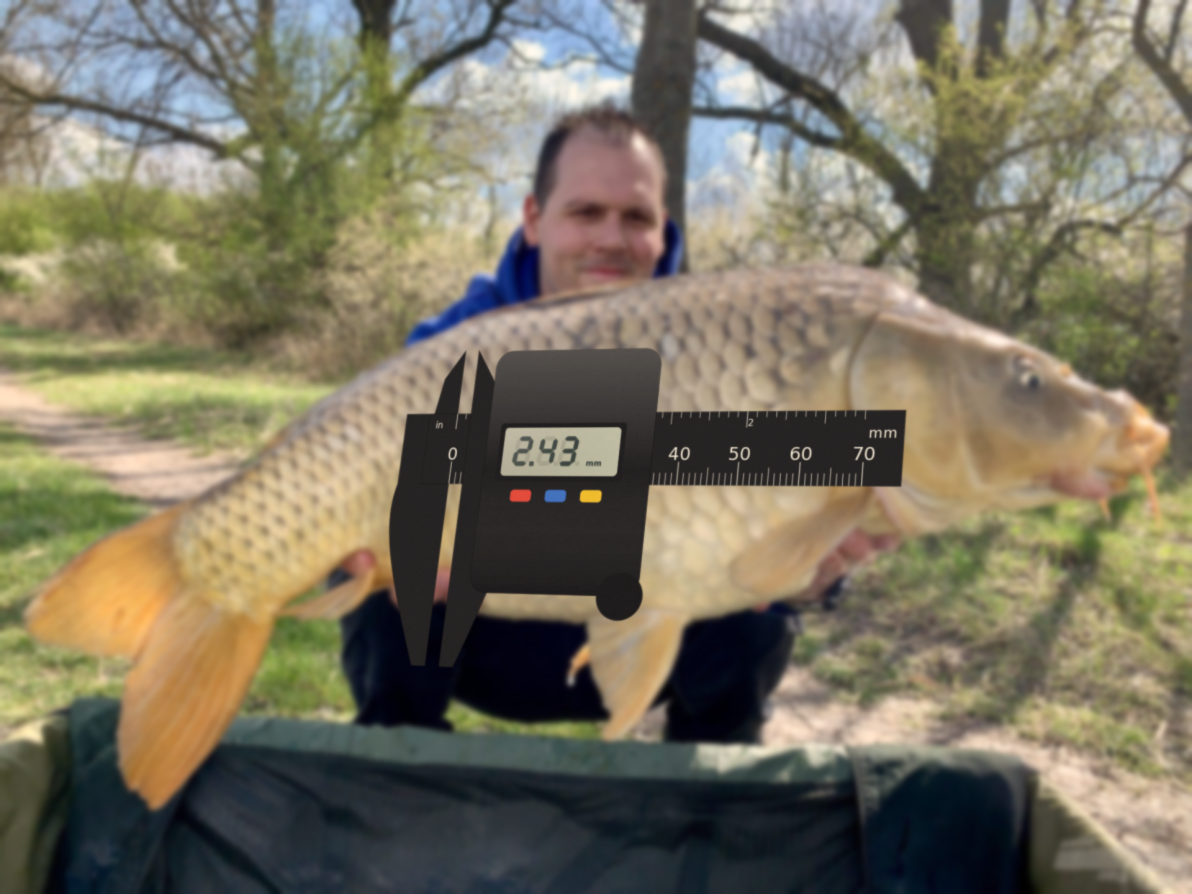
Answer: 2.43
